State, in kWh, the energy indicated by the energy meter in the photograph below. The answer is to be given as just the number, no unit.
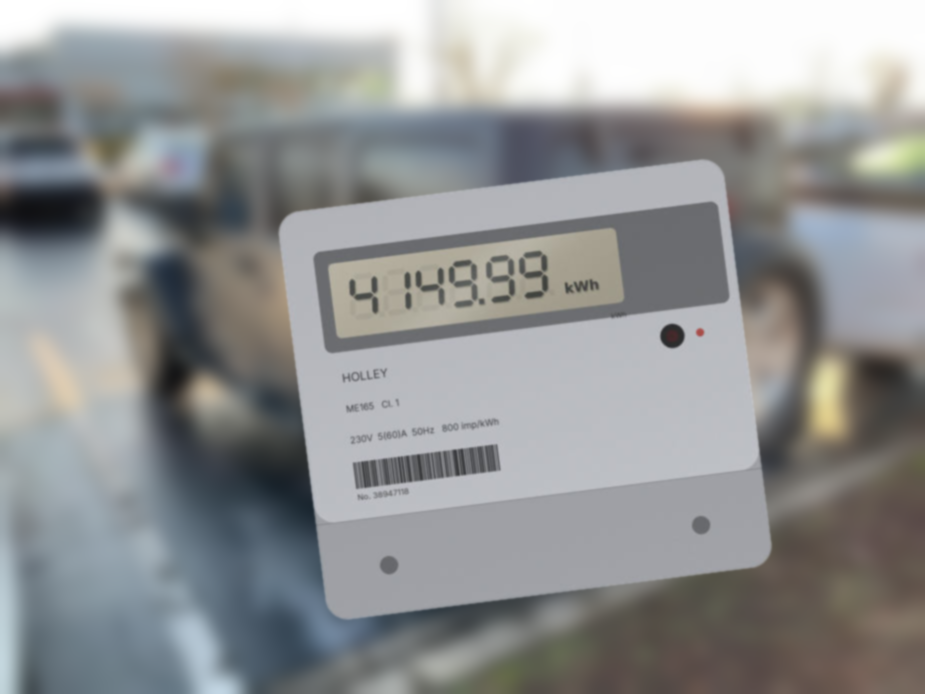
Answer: 4149.99
